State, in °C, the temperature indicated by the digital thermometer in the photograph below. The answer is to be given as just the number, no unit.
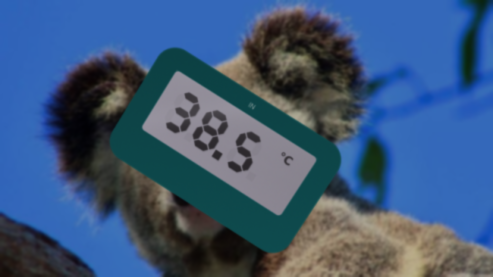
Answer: 38.5
